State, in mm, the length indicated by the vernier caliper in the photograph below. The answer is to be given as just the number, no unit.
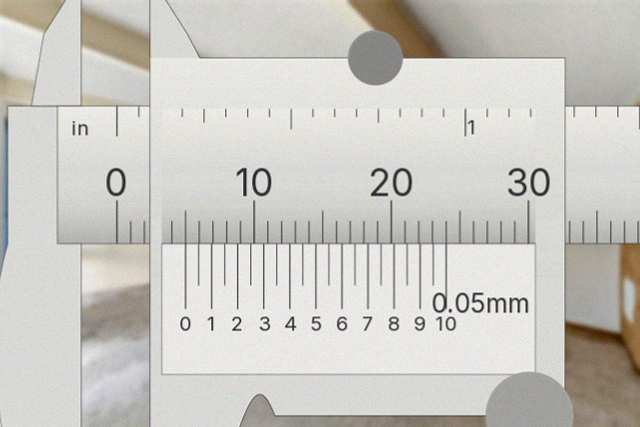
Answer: 5.0
